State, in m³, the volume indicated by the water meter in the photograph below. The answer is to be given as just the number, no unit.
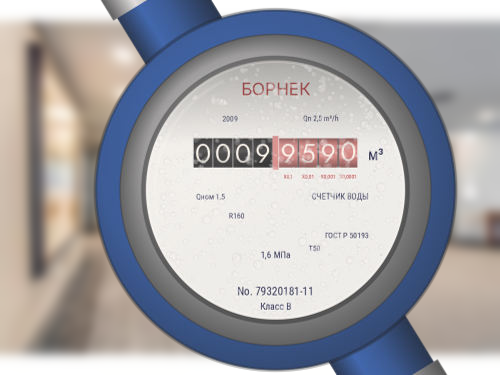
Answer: 9.9590
